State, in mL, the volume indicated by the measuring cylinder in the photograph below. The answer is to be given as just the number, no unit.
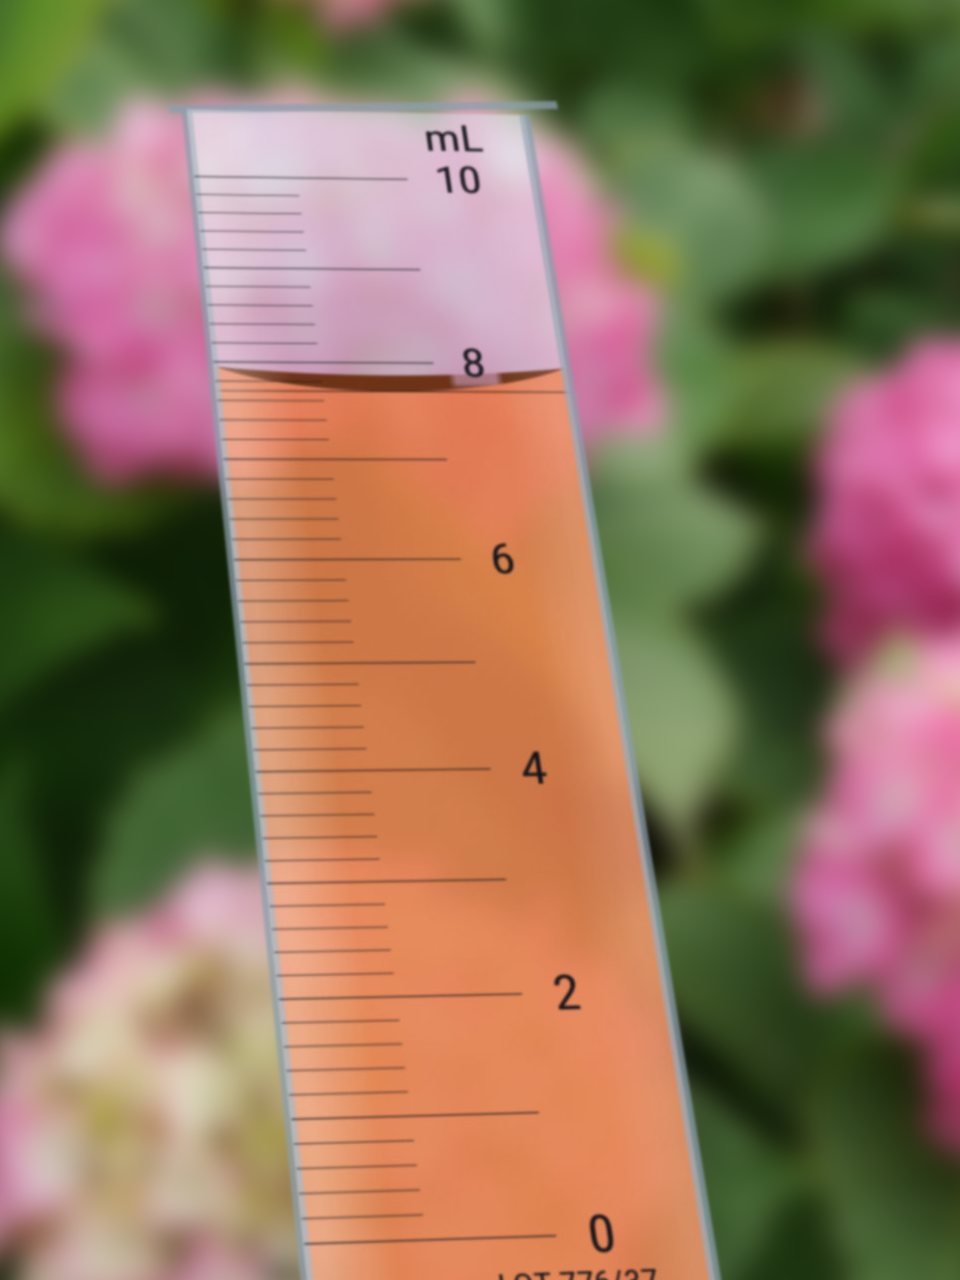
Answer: 7.7
